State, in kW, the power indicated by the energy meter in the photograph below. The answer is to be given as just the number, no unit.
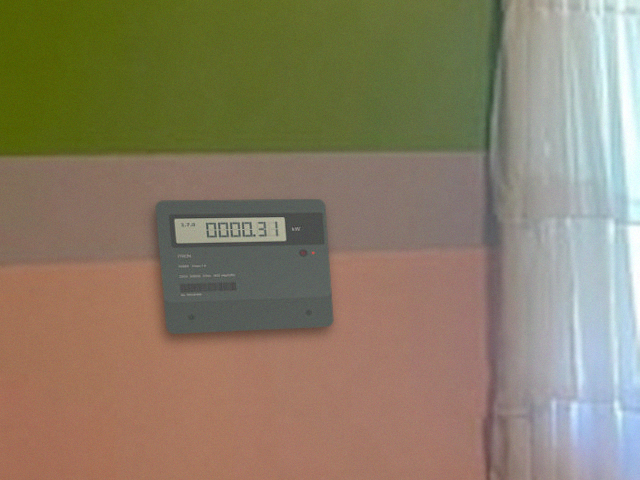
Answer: 0.31
